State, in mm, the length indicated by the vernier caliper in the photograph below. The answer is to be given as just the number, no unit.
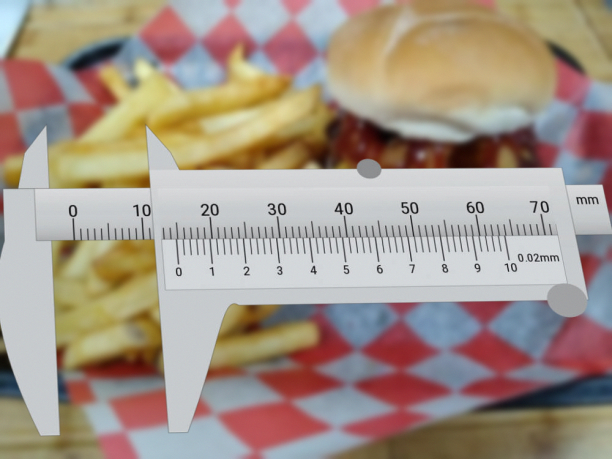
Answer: 14.8
